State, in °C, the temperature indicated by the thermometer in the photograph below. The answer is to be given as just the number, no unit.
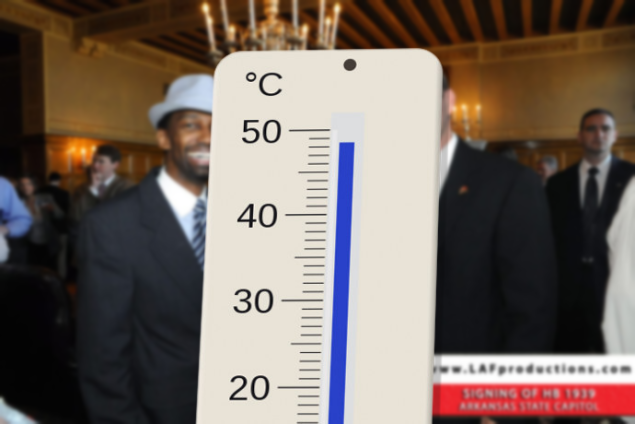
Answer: 48.5
